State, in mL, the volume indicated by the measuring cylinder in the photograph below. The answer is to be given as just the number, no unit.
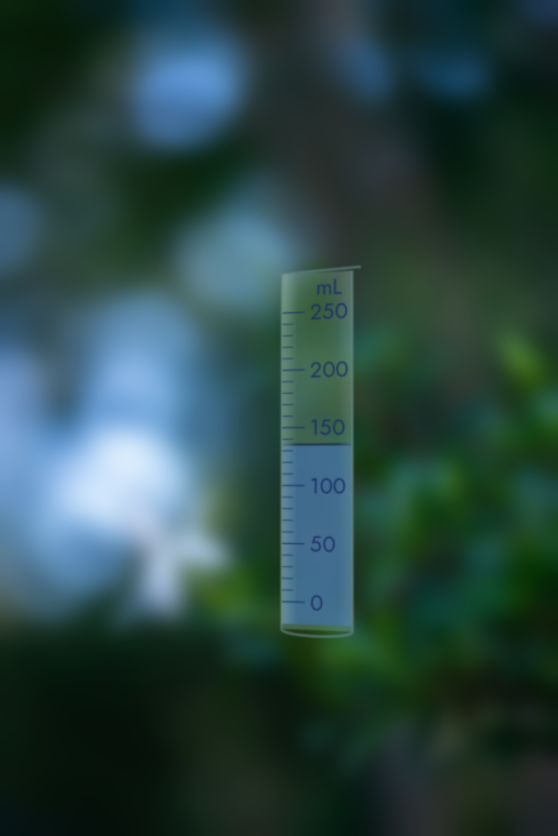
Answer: 135
